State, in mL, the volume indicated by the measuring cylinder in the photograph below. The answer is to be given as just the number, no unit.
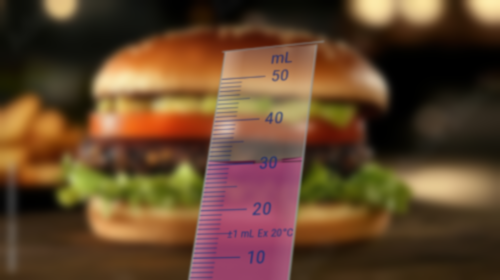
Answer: 30
